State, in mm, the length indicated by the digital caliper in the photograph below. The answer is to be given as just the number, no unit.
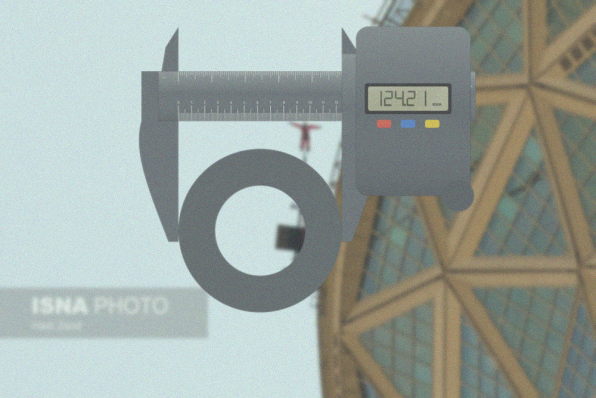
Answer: 124.21
